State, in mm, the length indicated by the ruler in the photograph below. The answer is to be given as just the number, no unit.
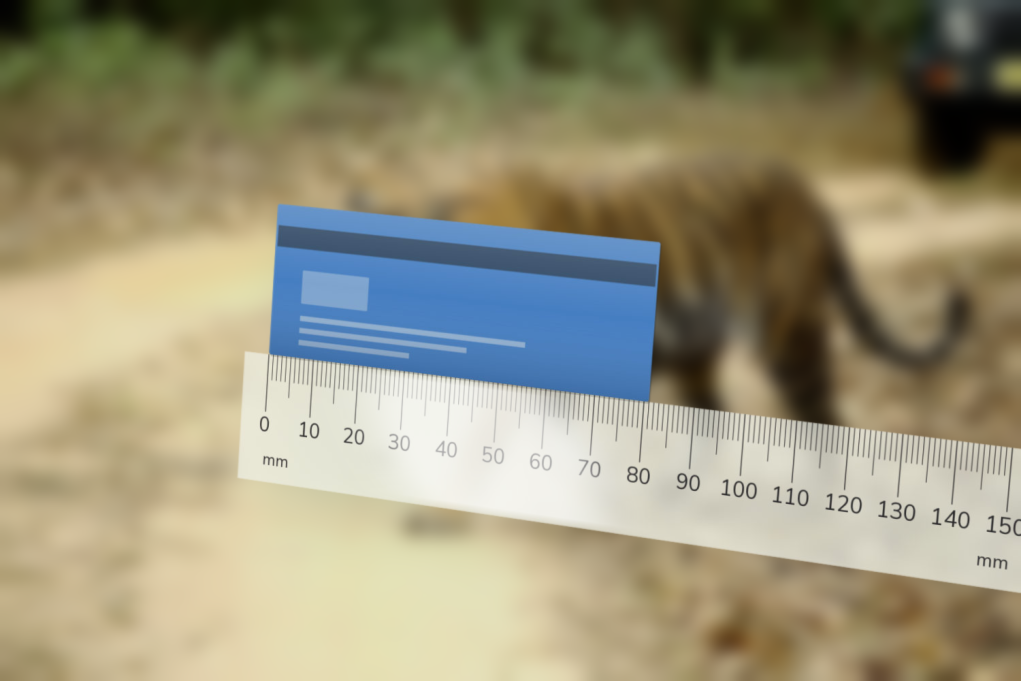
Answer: 81
